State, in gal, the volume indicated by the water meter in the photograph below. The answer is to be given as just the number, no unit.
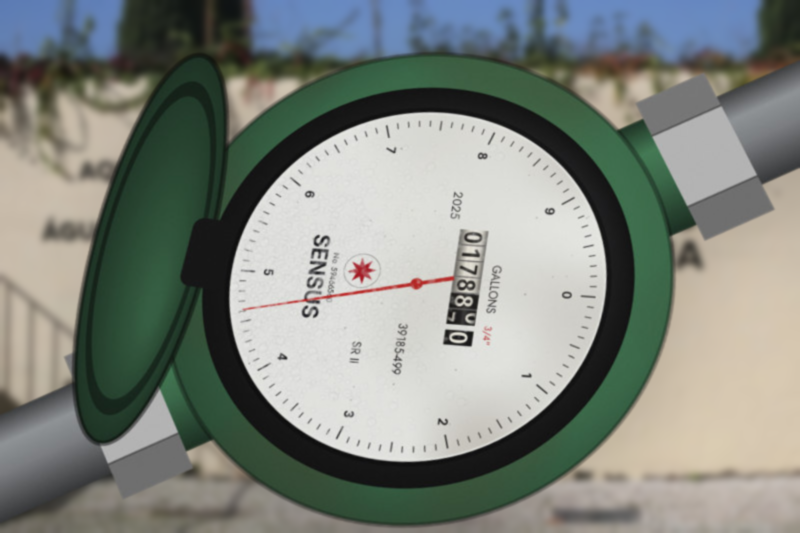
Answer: 178864.6
